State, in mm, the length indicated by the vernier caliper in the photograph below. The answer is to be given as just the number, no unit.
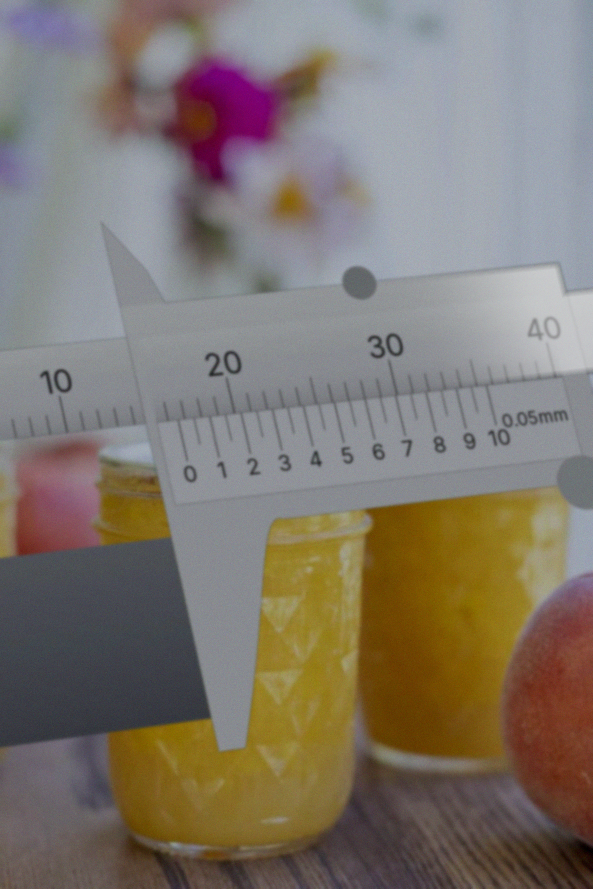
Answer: 16.6
